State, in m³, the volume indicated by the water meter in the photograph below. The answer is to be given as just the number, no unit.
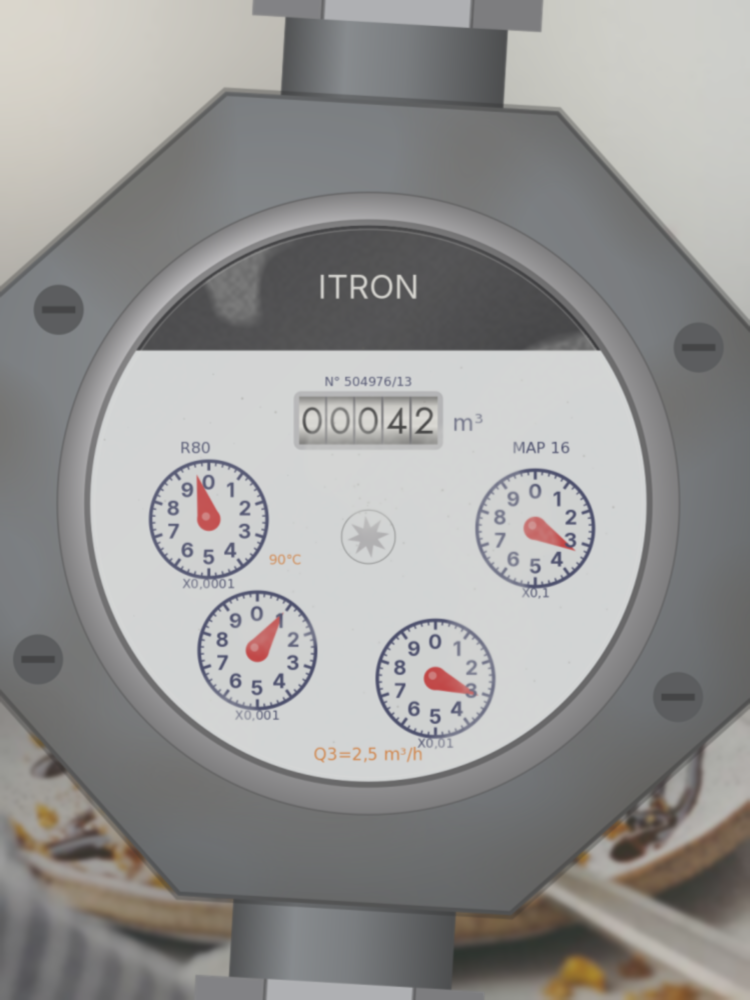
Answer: 42.3309
